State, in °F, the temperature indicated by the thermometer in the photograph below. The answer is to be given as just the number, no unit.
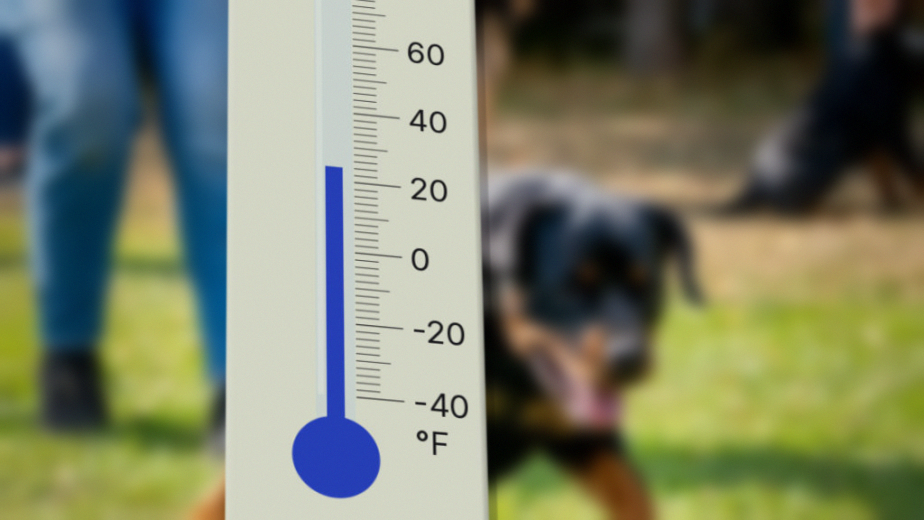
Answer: 24
